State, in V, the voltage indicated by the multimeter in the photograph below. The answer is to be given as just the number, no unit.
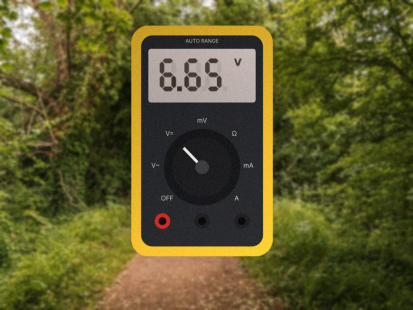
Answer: 6.65
